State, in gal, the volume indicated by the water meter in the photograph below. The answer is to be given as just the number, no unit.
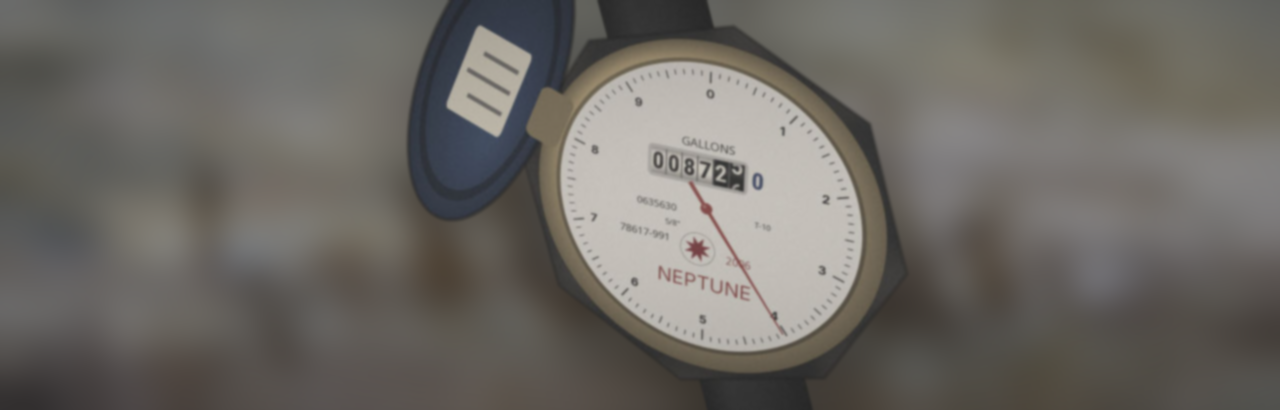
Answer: 87254.0
